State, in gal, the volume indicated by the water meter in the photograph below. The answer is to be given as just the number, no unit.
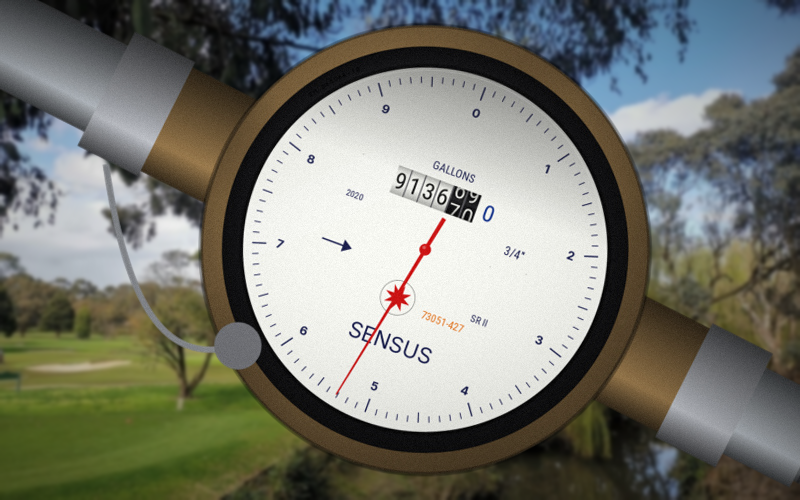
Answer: 9136695.3
